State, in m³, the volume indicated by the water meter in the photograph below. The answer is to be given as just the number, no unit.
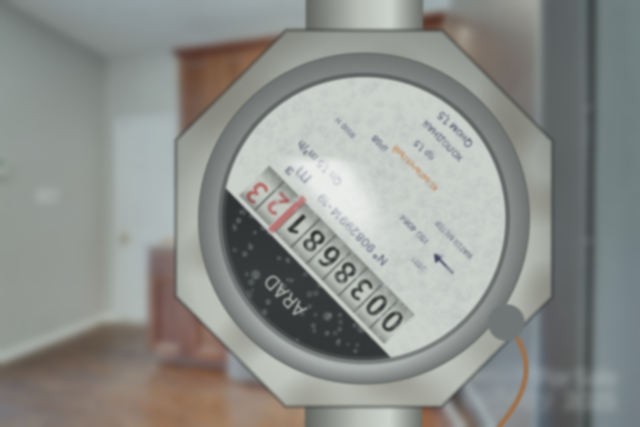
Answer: 38681.23
